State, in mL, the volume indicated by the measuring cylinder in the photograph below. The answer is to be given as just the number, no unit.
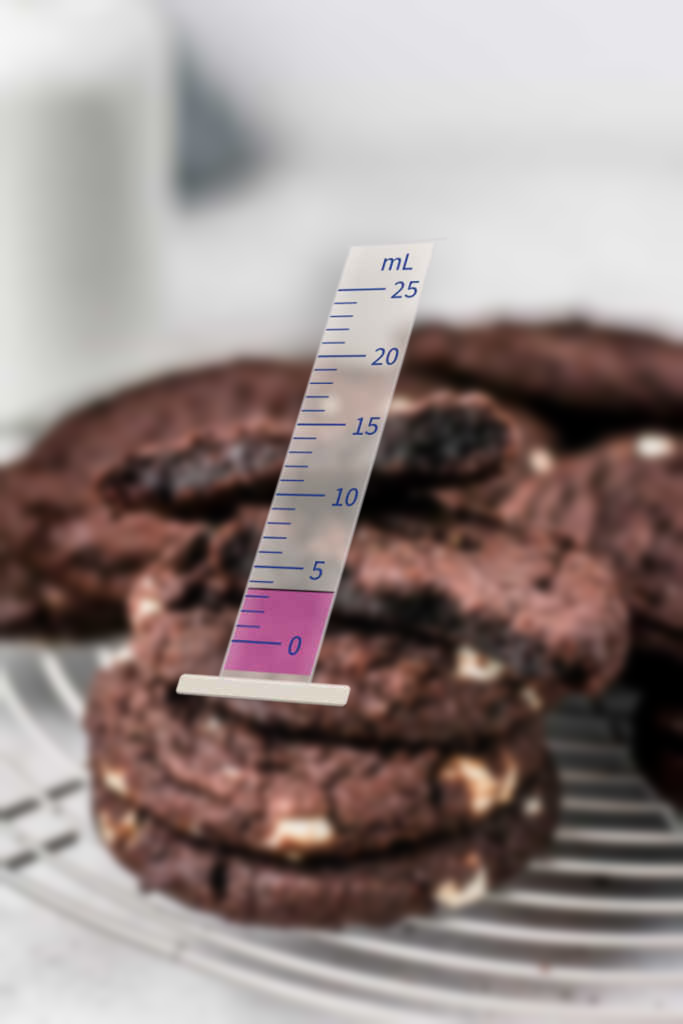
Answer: 3.5
